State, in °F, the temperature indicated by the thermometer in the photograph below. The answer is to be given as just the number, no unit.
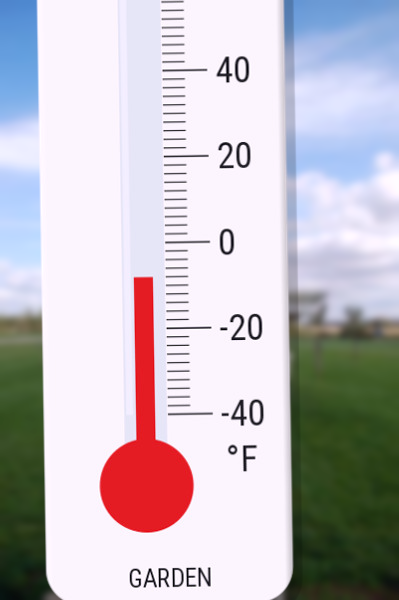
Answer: -8
